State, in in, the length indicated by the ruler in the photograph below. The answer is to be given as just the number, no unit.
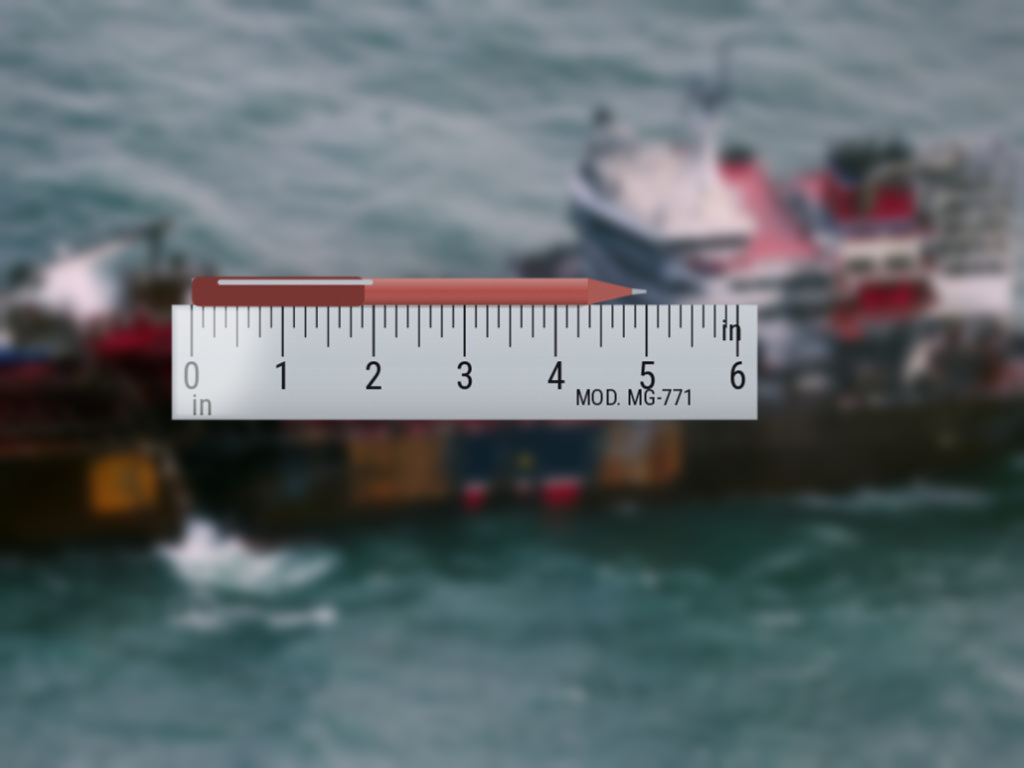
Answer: 5
